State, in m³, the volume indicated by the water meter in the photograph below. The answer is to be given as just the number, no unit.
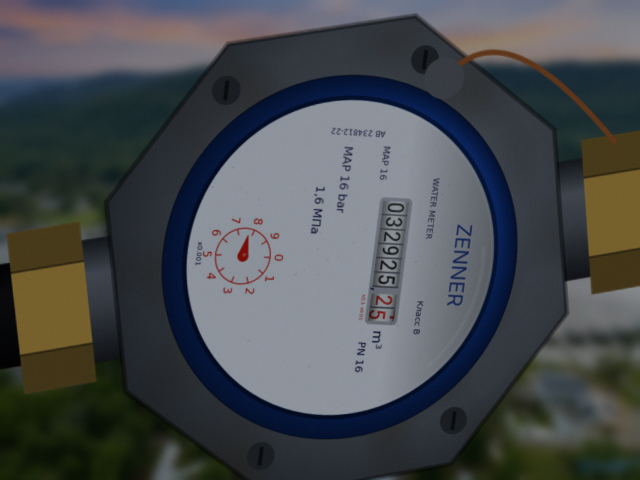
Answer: 32925.247
